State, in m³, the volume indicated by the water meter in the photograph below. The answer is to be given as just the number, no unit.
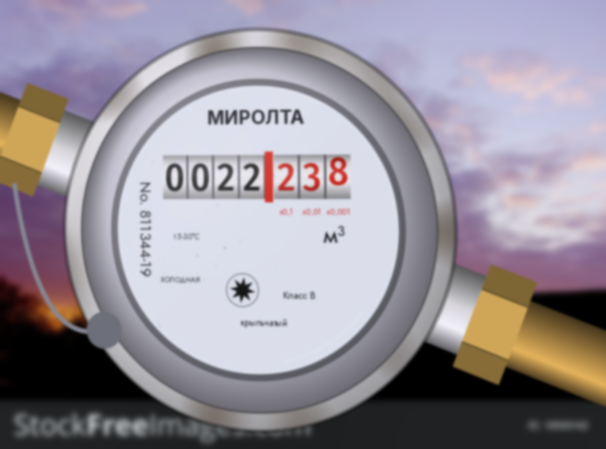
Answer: 22.238
